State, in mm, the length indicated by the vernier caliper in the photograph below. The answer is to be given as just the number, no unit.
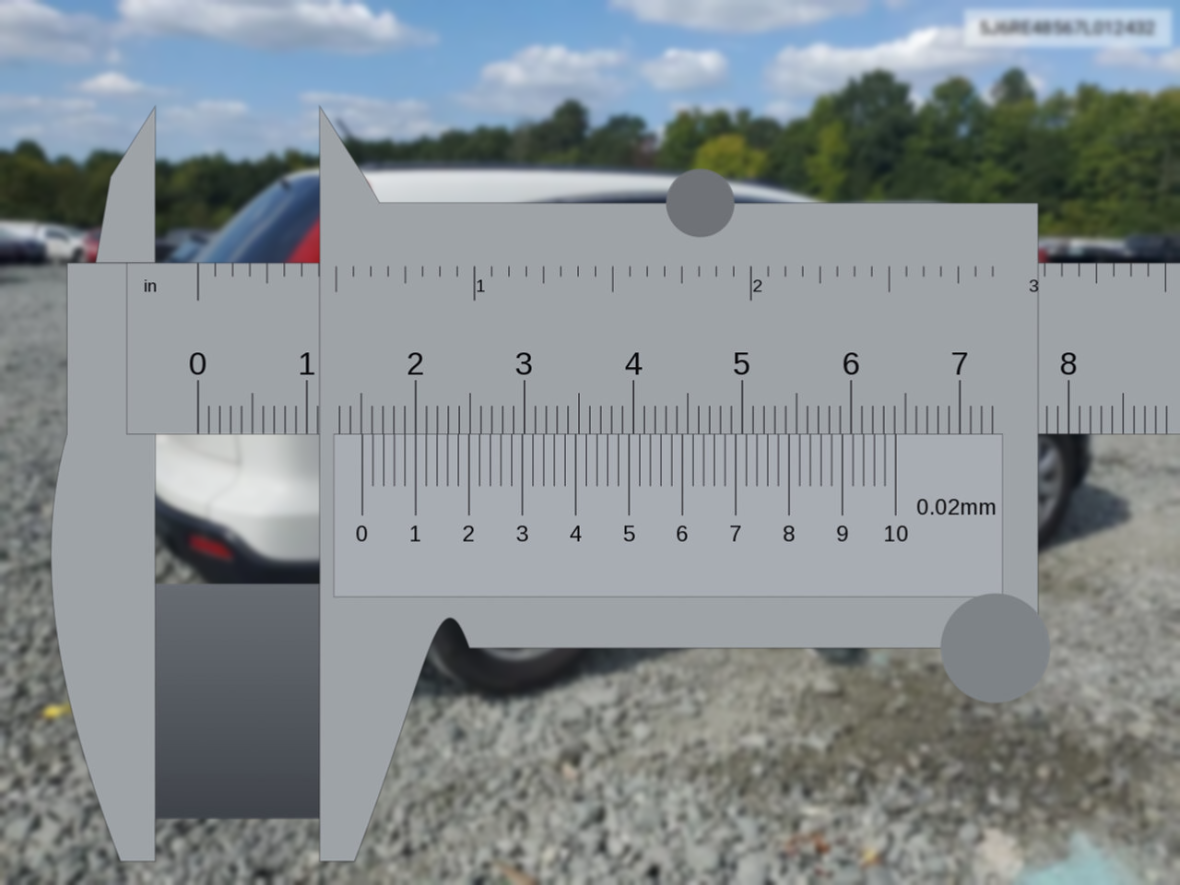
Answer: 15.1
